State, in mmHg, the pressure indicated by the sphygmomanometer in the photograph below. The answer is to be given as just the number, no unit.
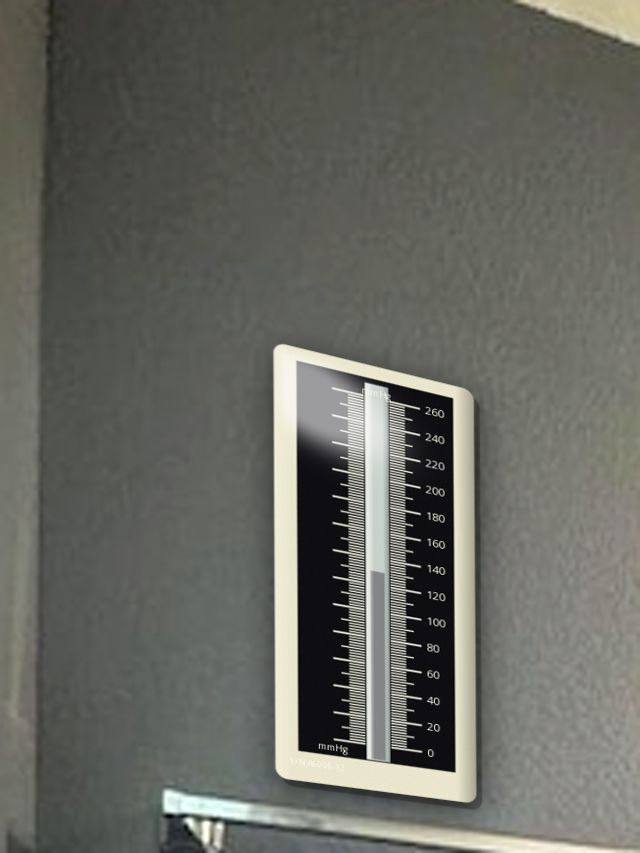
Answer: 130
